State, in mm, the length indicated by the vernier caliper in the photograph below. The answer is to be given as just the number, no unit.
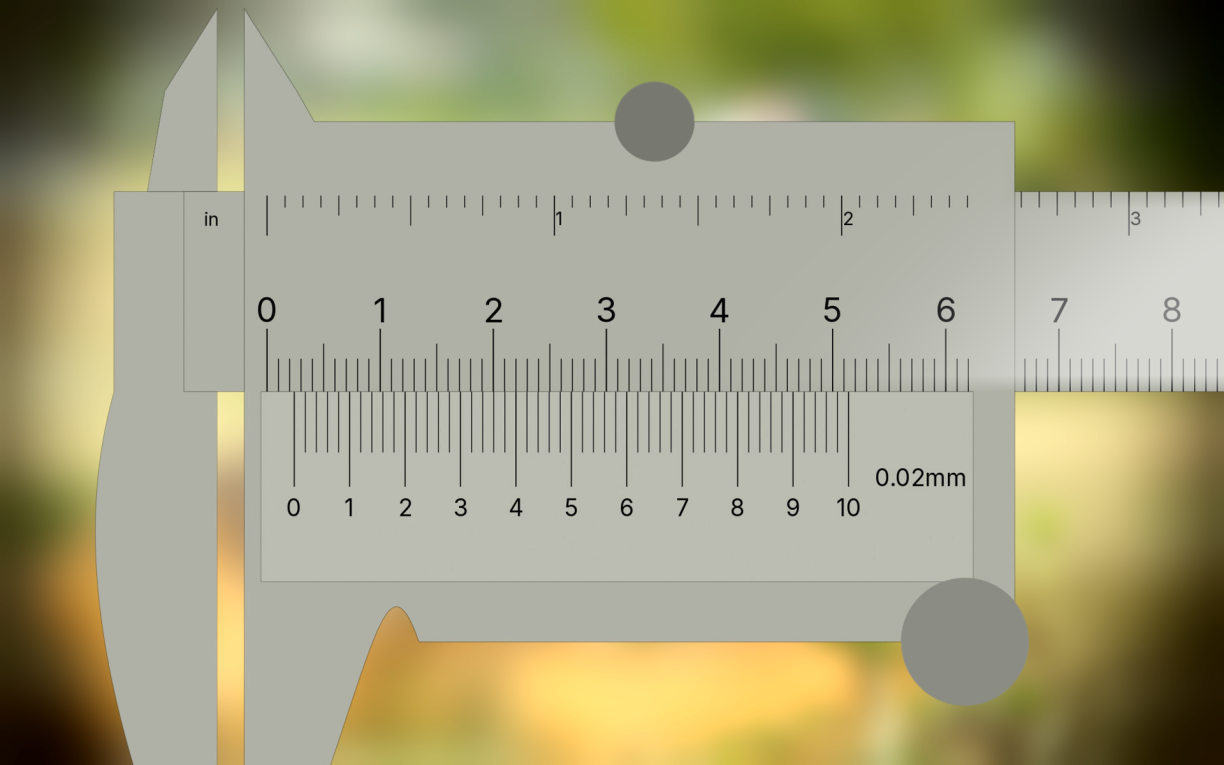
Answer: 2.4
